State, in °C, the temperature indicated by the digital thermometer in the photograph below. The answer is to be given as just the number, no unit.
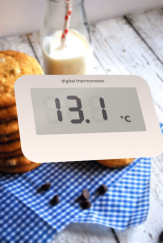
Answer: 13.1
